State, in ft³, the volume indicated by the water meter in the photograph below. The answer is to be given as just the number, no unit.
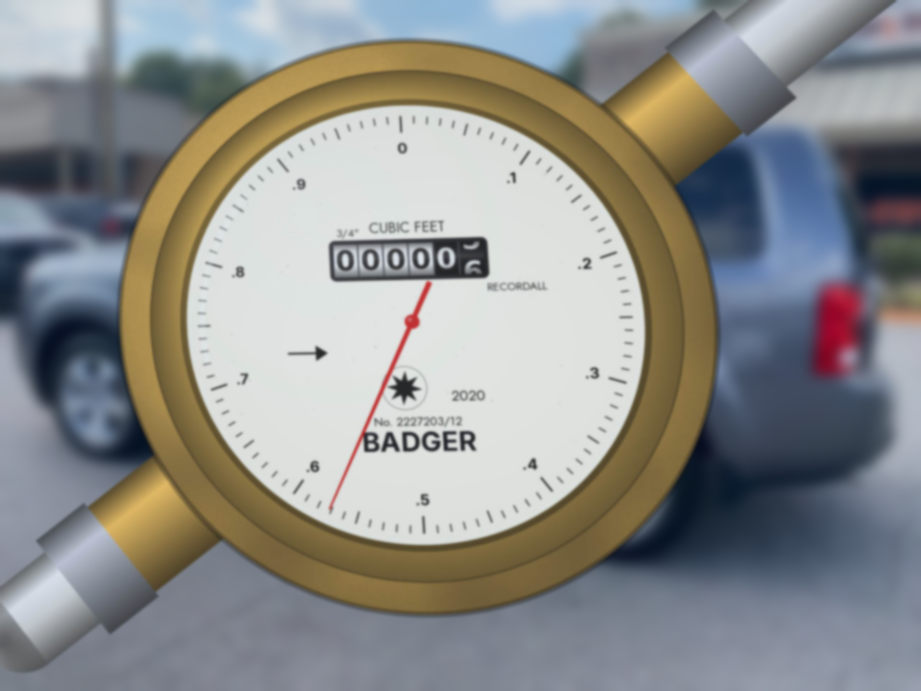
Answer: 5.57
